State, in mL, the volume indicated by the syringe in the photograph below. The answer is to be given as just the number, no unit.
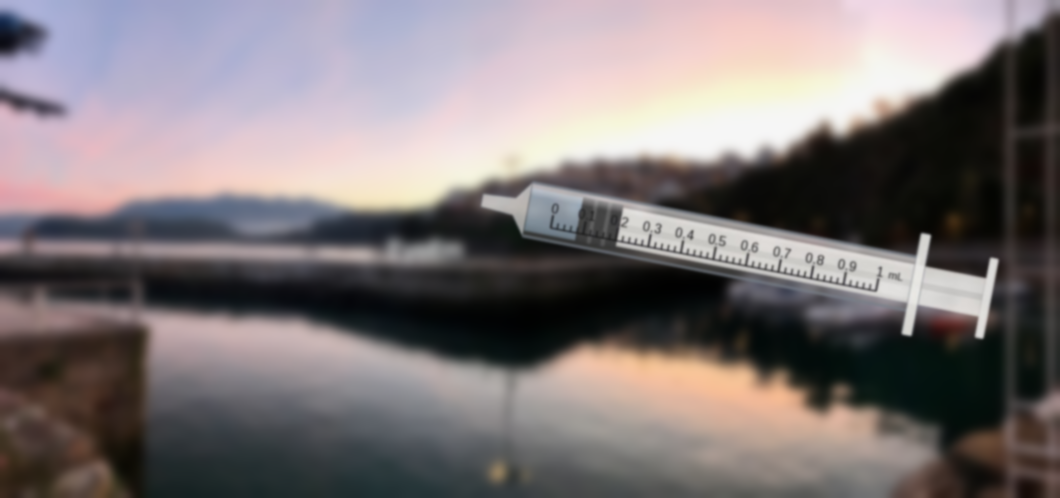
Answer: 0.08
